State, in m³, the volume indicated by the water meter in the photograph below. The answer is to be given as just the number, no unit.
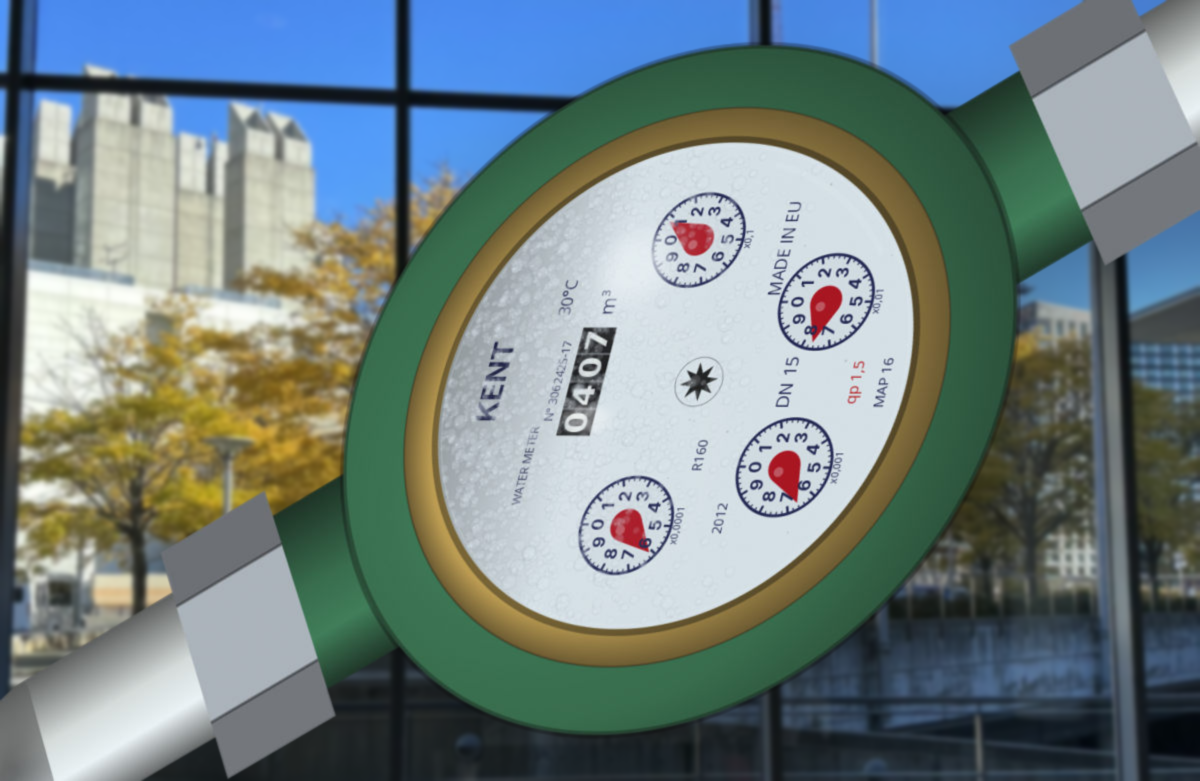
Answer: 407.0766
